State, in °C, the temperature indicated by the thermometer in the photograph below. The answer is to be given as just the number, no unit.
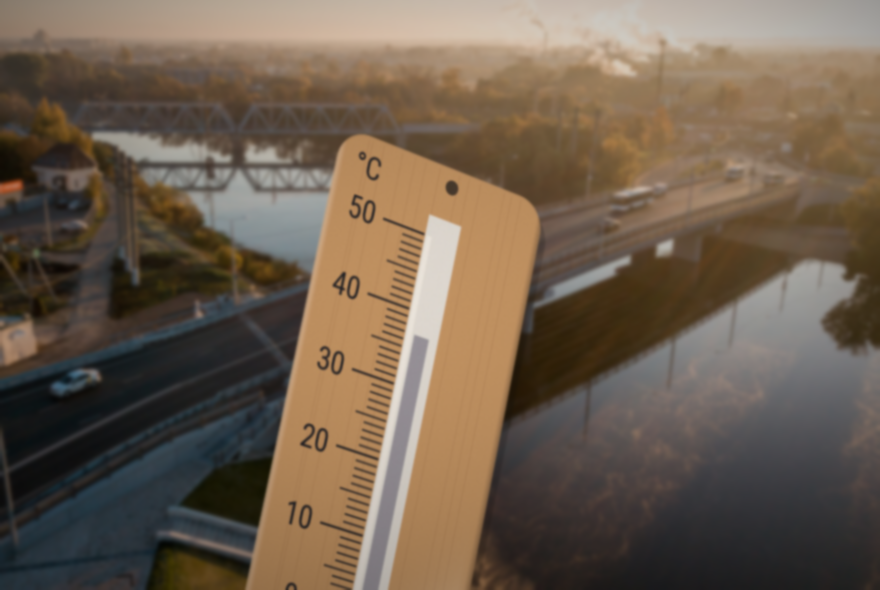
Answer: 37
